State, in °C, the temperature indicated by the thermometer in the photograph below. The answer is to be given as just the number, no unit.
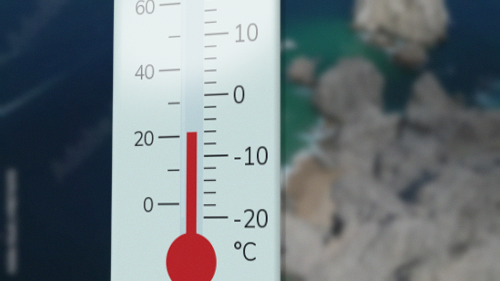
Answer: -6
